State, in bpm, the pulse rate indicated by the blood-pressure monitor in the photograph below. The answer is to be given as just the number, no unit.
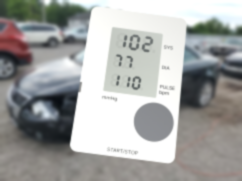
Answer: 110
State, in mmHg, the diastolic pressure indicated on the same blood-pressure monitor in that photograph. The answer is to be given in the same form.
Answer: 77
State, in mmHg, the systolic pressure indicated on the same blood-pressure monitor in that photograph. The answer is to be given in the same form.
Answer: 102
